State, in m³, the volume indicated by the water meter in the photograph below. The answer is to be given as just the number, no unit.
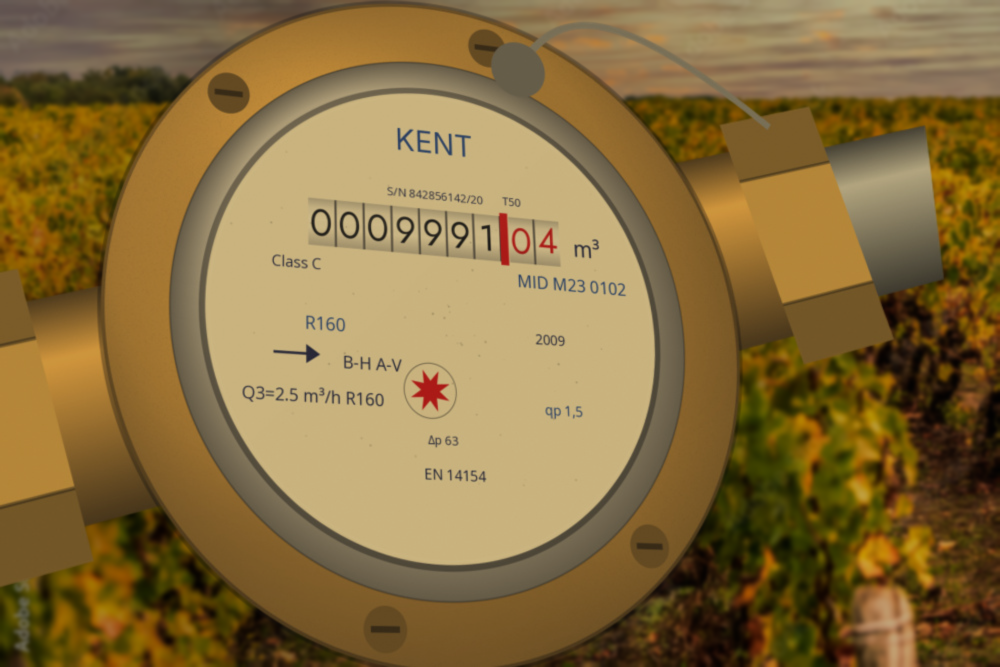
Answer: 9991.04
